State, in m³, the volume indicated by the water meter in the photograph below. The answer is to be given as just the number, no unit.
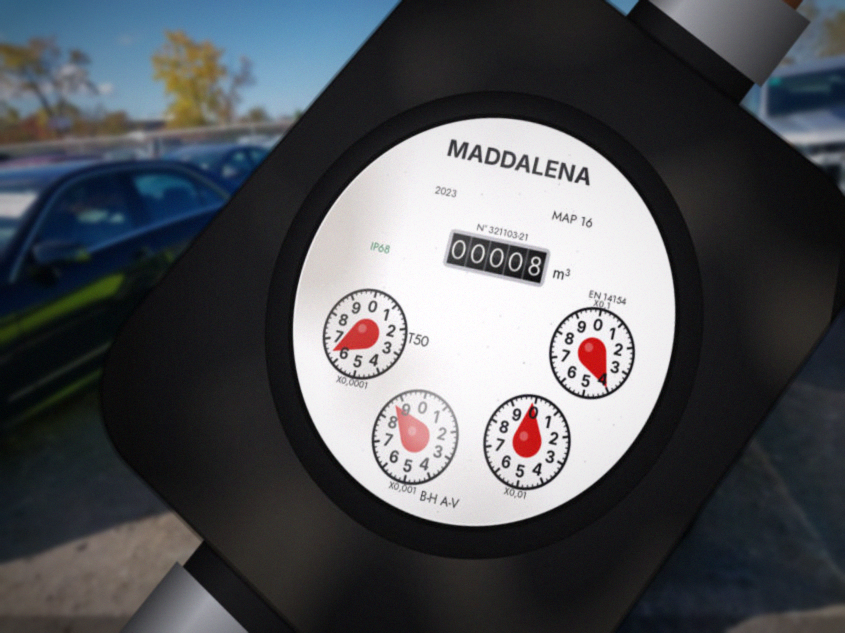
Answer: 8.3986
